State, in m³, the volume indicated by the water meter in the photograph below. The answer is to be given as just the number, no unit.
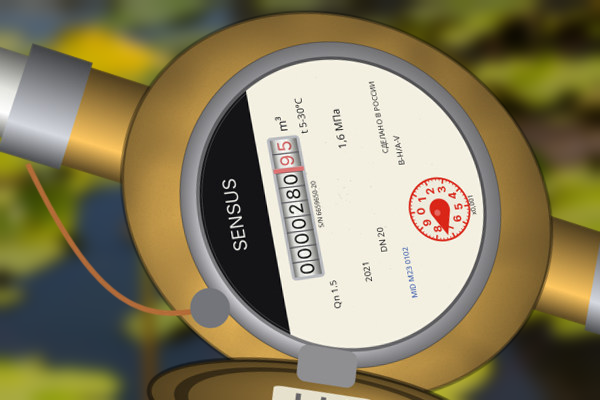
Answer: 280.957
